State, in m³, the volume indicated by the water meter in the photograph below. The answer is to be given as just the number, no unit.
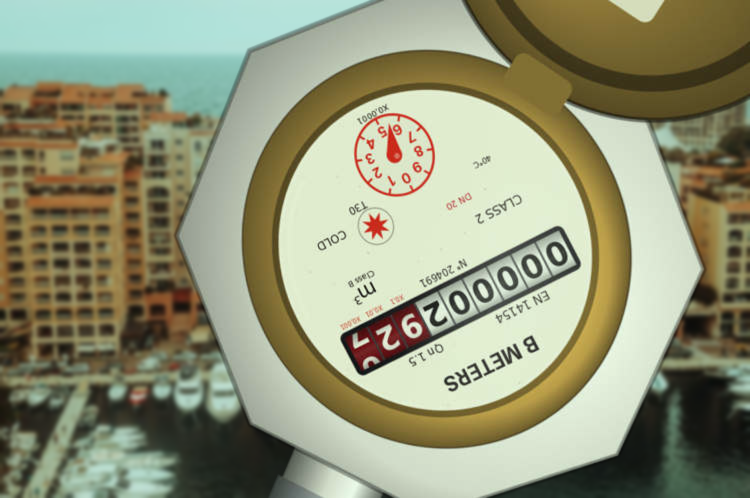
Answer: 2.9265
